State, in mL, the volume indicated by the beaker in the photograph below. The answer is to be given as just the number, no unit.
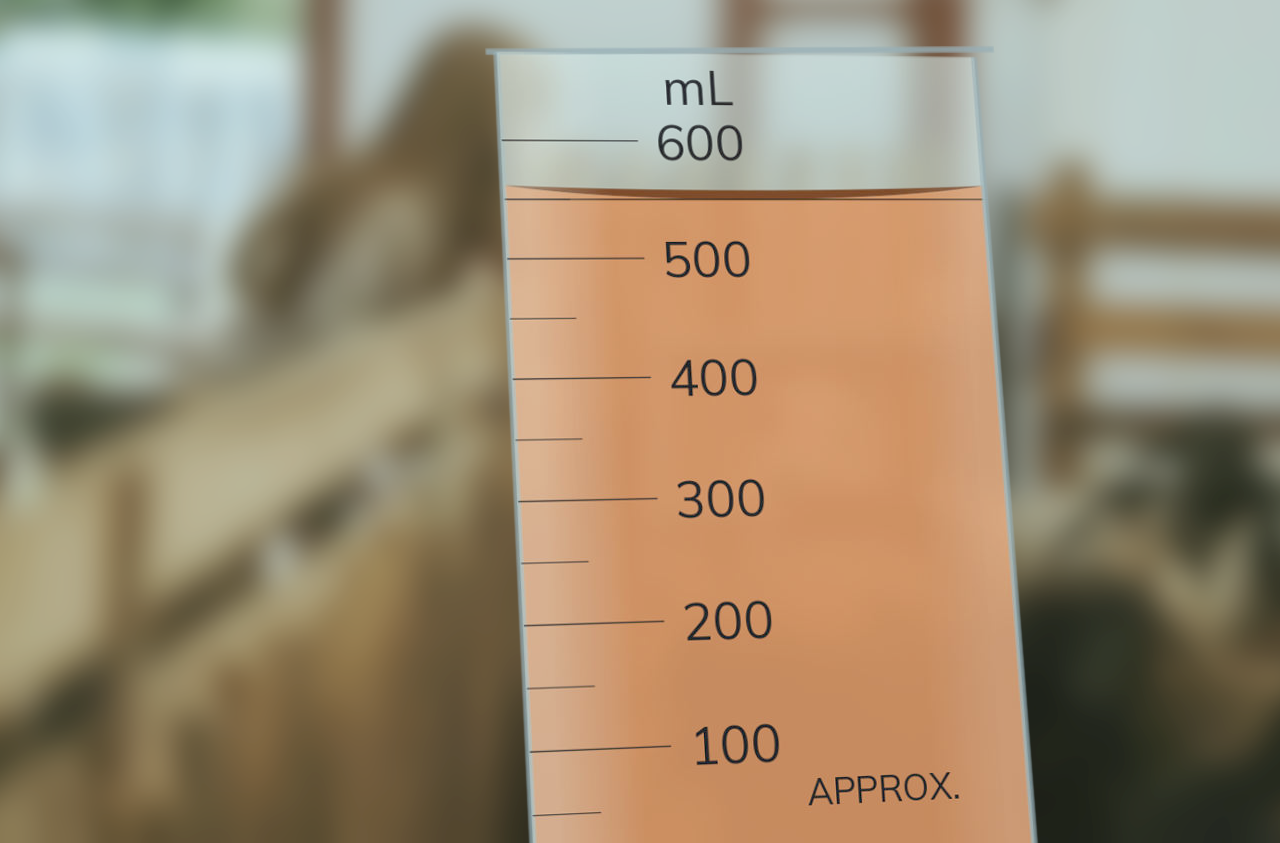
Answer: 550
